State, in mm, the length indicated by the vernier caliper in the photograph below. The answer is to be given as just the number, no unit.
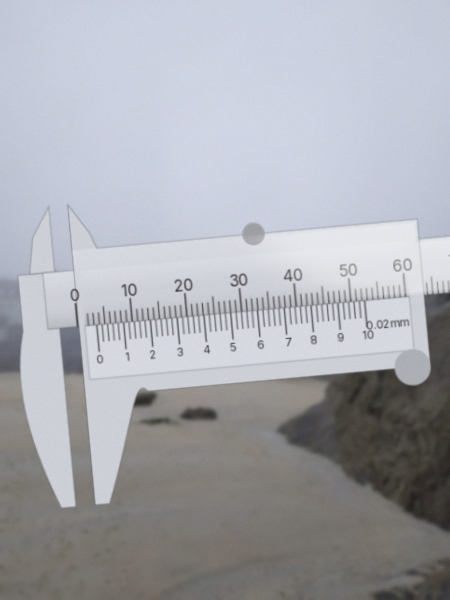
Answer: 3.5
